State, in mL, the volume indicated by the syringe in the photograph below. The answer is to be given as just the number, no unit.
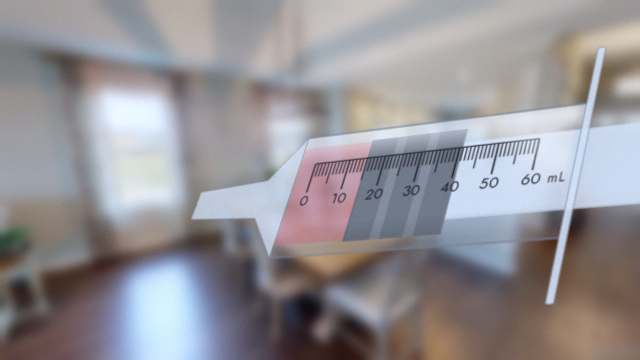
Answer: 15
